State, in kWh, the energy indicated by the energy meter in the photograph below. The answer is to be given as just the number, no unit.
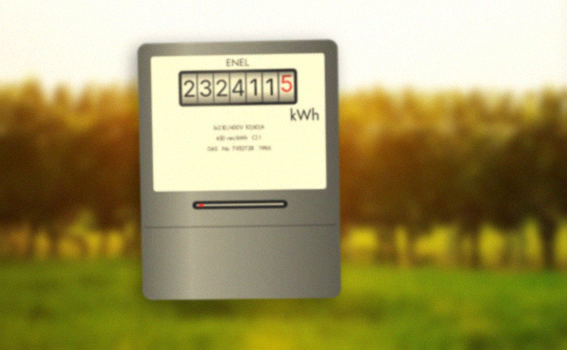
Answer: 232411.5
